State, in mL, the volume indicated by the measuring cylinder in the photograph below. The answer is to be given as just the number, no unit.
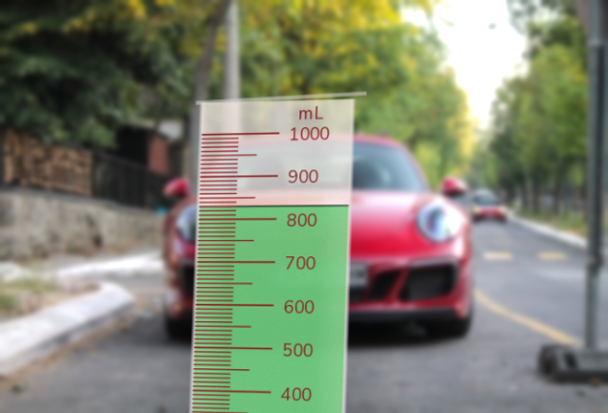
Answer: 830
